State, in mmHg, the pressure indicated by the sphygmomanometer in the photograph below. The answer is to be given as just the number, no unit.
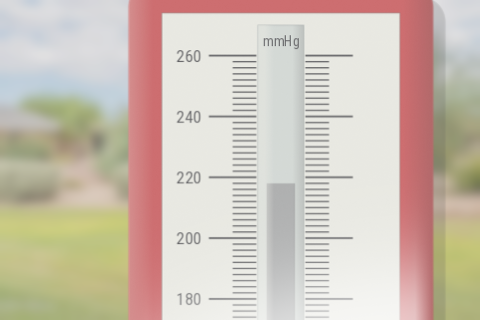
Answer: 218
